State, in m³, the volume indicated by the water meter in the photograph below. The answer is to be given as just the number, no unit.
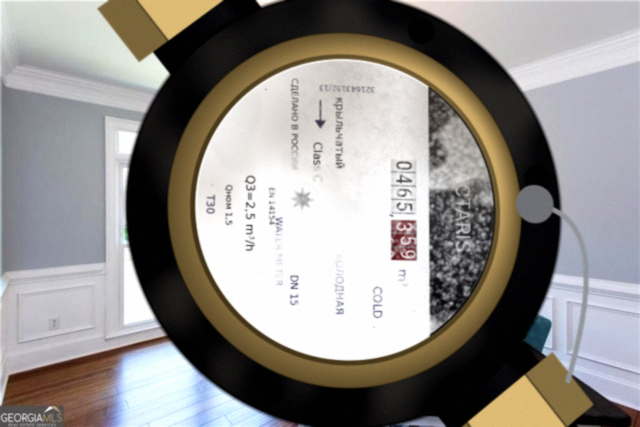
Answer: 465.359
